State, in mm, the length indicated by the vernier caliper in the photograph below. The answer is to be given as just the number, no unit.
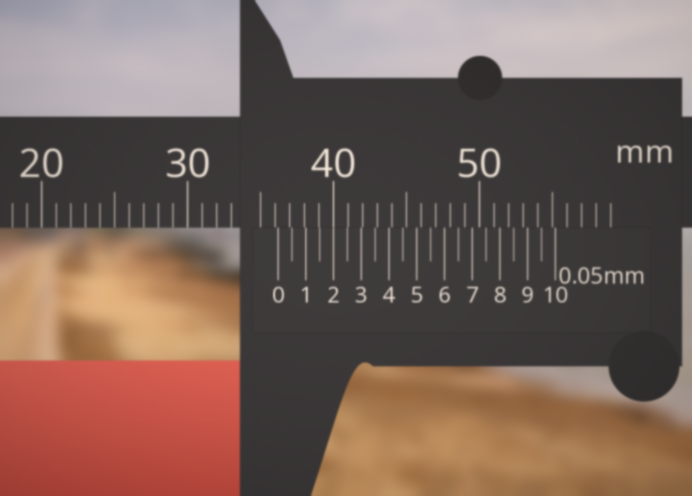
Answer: 36.2
